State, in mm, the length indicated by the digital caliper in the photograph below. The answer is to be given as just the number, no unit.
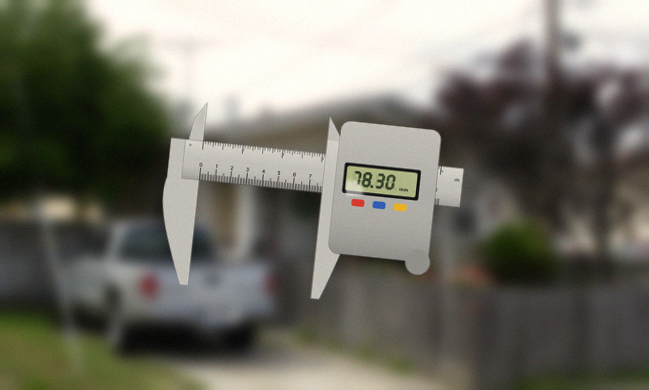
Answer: 78.30
